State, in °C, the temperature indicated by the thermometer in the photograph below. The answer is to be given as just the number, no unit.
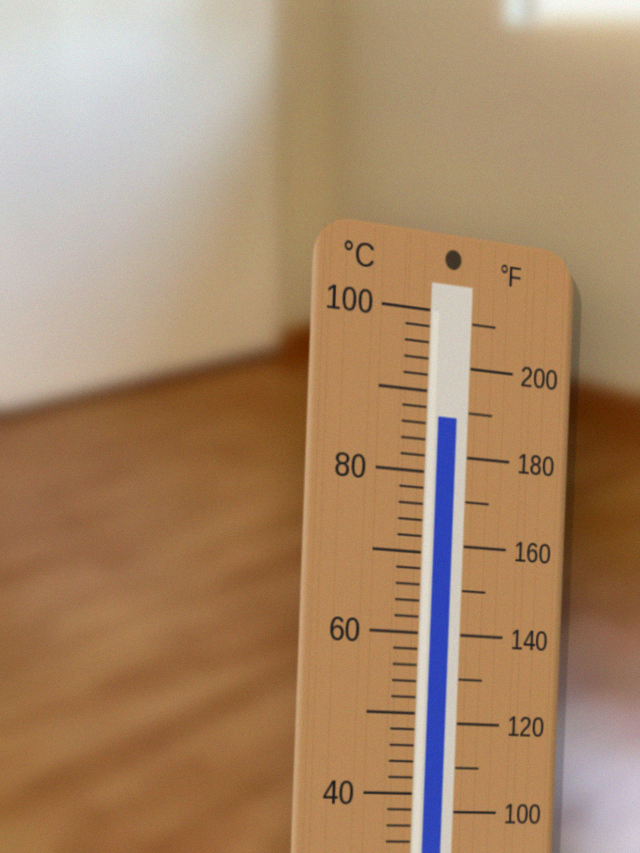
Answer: 87
